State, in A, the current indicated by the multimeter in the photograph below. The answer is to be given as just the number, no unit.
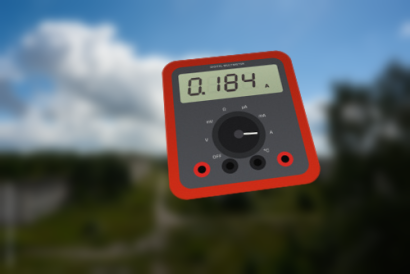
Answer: 0.184
